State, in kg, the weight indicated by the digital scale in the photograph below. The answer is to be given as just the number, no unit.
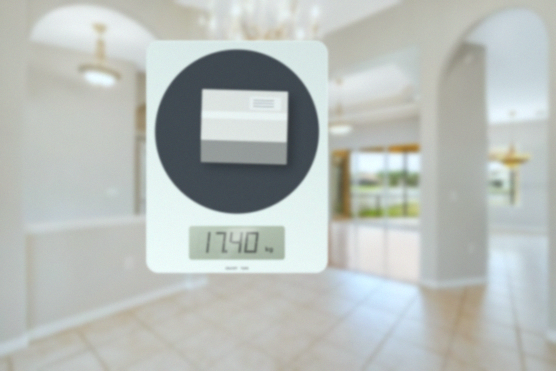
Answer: 17.40
